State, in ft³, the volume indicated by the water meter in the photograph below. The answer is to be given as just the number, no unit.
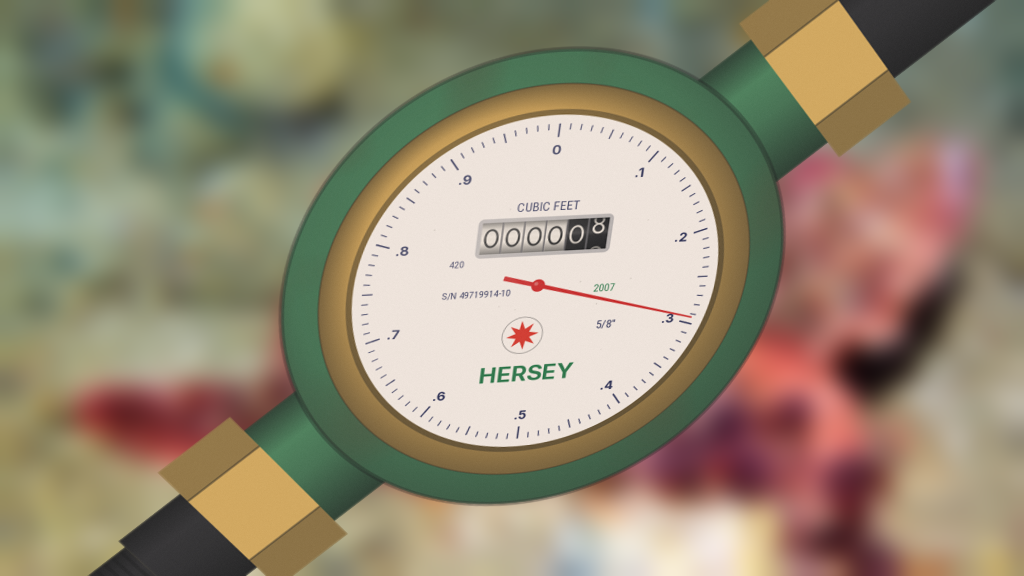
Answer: 8.29
